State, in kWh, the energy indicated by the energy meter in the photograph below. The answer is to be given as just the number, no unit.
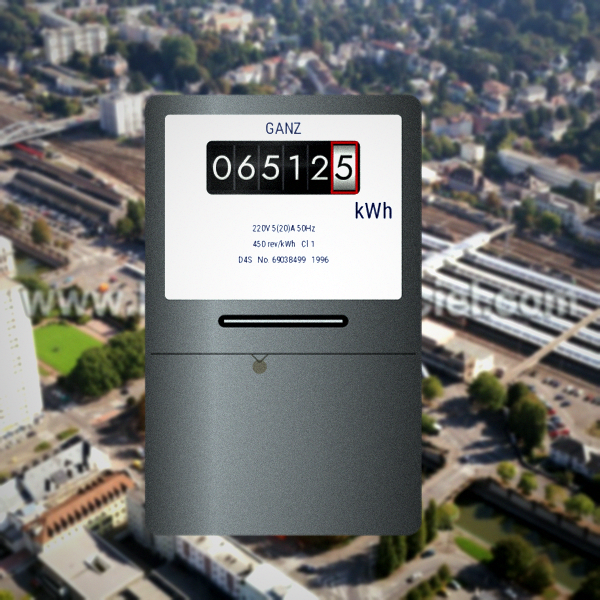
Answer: 6512.5
